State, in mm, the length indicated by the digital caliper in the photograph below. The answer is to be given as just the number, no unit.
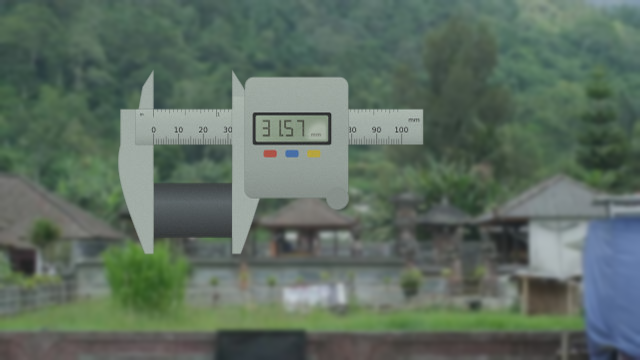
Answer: 31.57
